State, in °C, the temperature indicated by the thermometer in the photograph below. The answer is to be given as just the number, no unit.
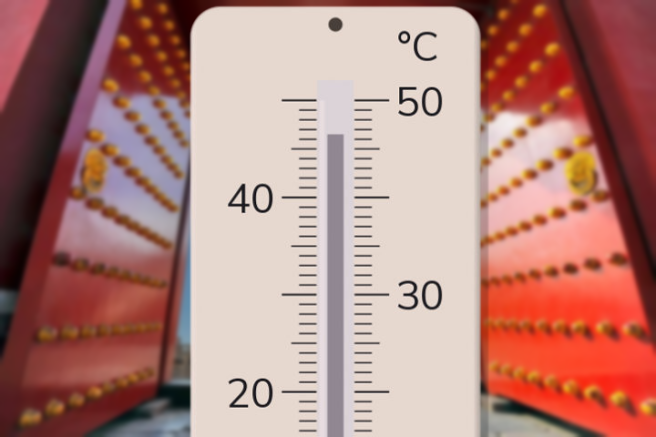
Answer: 46.5
